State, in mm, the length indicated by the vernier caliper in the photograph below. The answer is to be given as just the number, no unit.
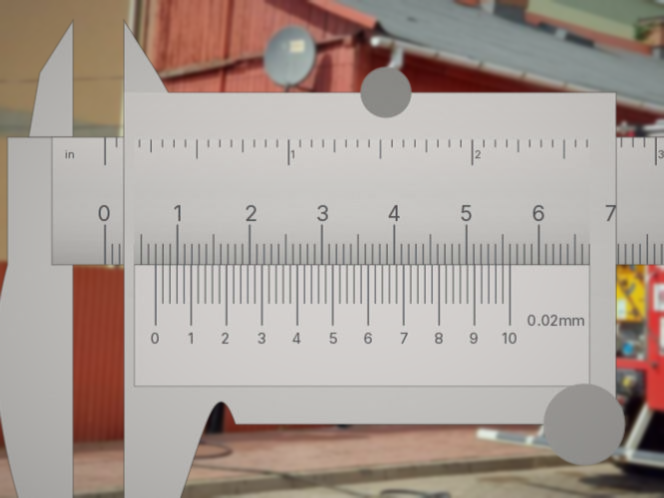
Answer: 7.0
